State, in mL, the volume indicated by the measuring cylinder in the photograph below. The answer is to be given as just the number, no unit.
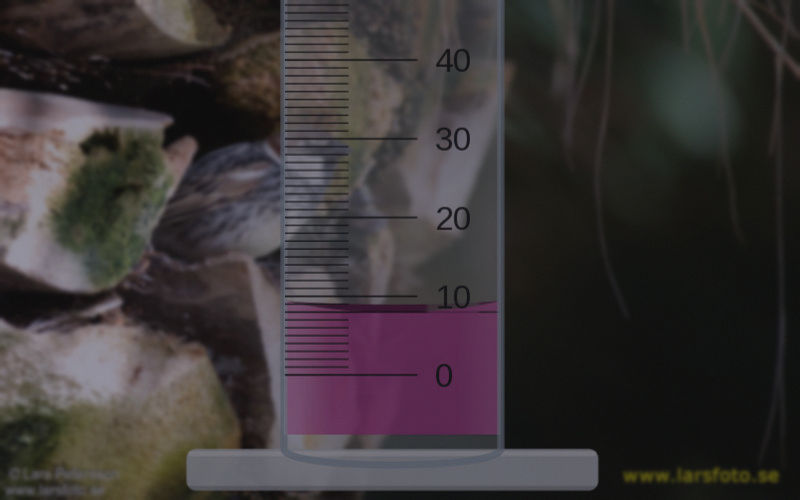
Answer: 8
